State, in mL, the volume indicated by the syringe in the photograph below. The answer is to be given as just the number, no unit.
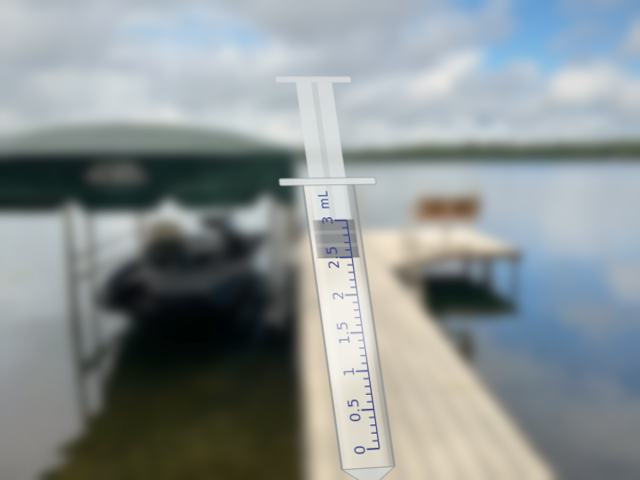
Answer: 2.5
